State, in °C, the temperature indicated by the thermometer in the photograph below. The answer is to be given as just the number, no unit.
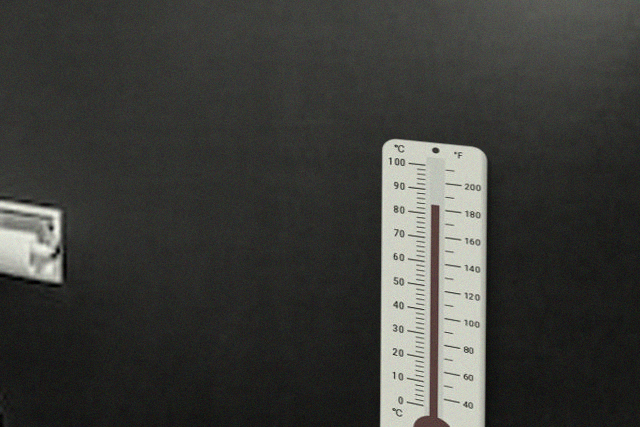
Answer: 84
